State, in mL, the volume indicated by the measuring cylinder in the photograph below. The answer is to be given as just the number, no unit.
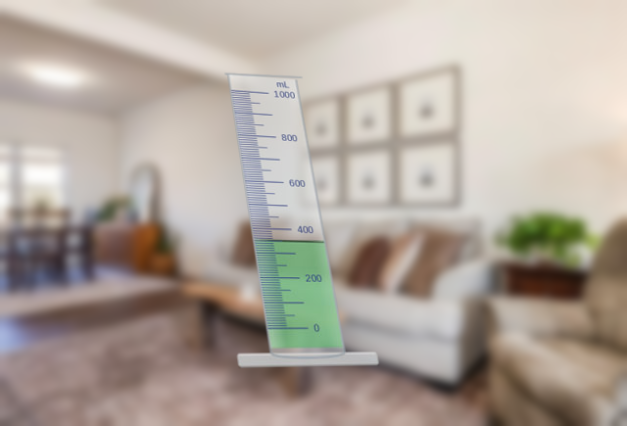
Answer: 350
